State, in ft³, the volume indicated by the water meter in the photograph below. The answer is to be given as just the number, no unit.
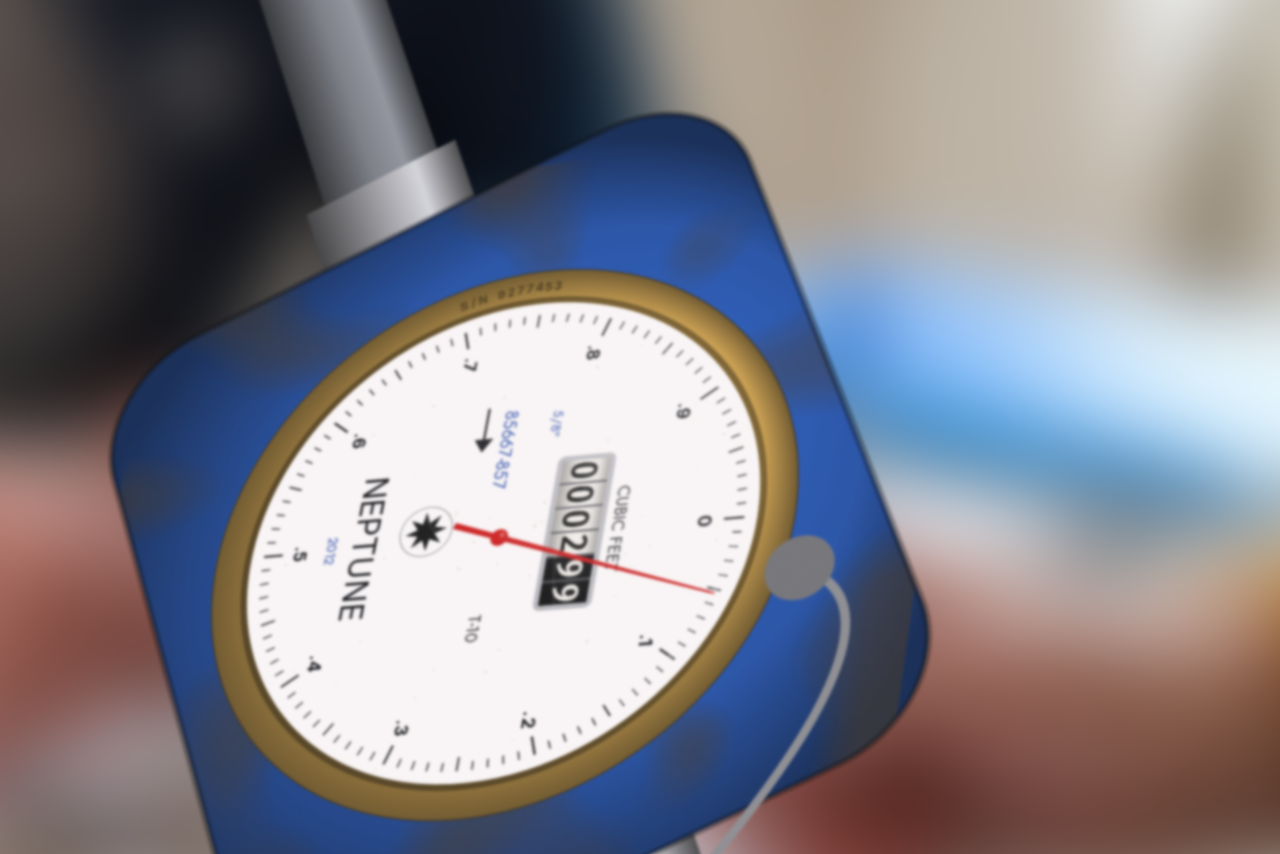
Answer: 299.05
